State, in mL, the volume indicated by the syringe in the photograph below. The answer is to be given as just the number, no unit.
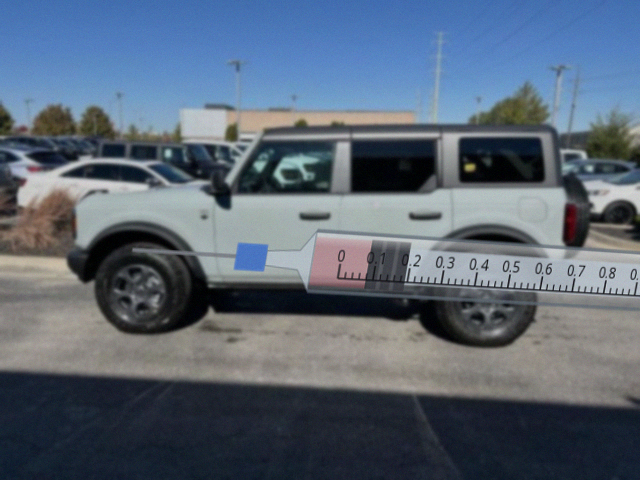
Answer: 0.08
